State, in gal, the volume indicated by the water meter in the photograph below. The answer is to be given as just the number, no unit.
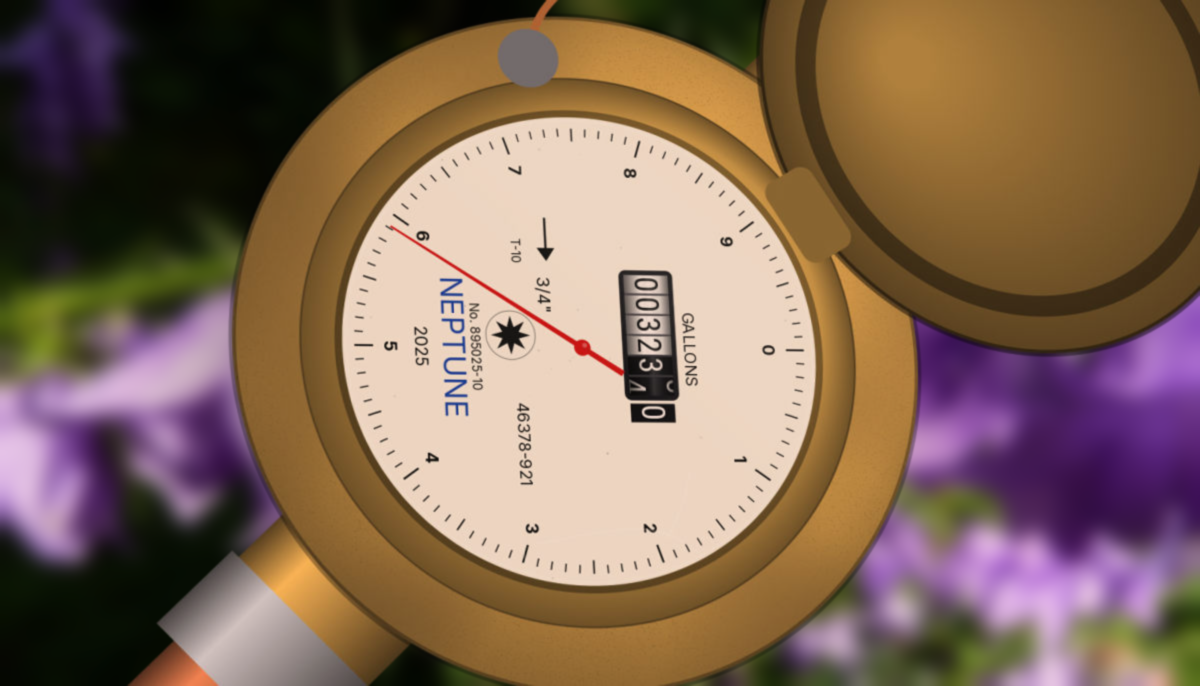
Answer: 32335.9
